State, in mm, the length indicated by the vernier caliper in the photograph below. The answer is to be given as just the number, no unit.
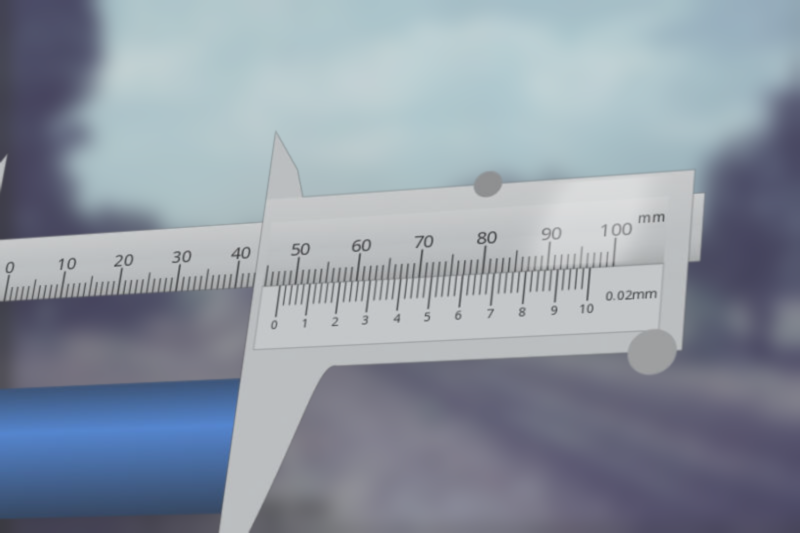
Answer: 47.5
